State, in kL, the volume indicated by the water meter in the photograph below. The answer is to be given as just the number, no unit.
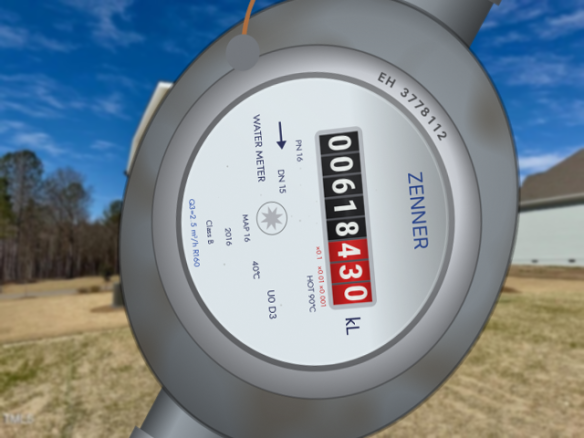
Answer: 618.430
